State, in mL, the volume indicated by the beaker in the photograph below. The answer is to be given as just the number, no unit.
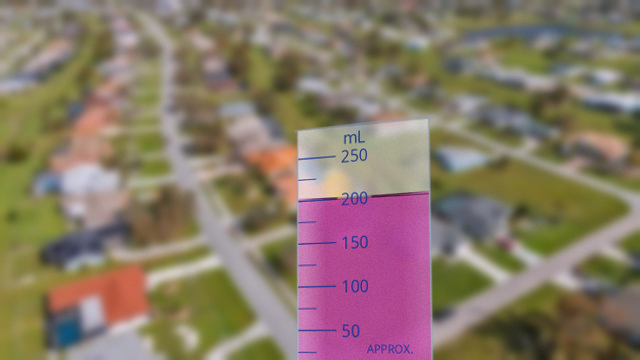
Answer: 200
